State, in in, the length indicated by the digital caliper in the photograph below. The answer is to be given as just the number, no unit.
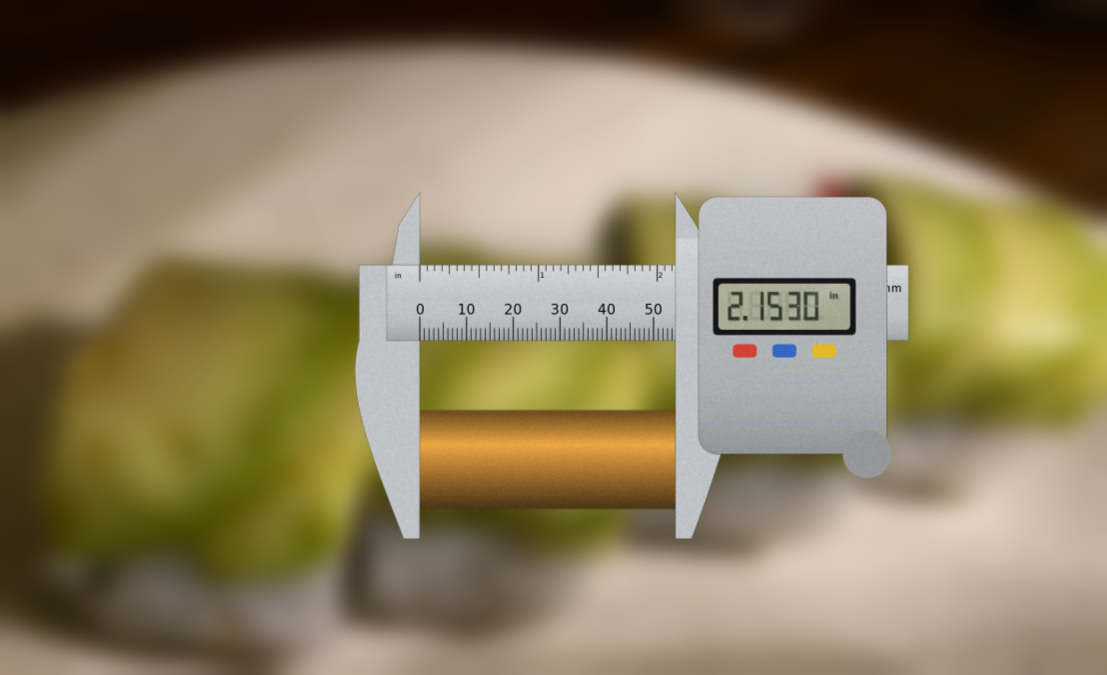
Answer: 2.1530
